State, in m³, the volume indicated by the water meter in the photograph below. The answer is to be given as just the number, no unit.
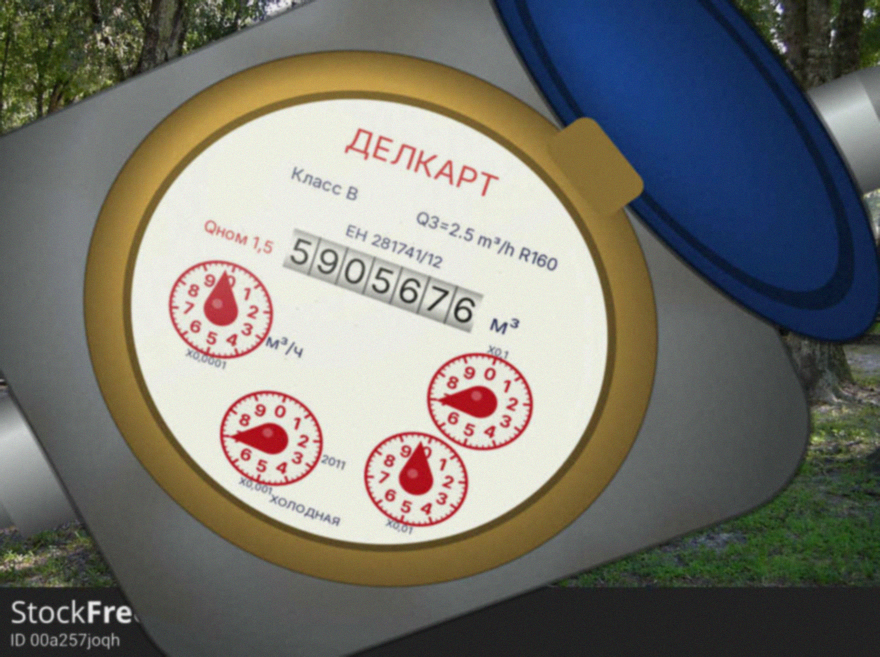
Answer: 5905676.6969
